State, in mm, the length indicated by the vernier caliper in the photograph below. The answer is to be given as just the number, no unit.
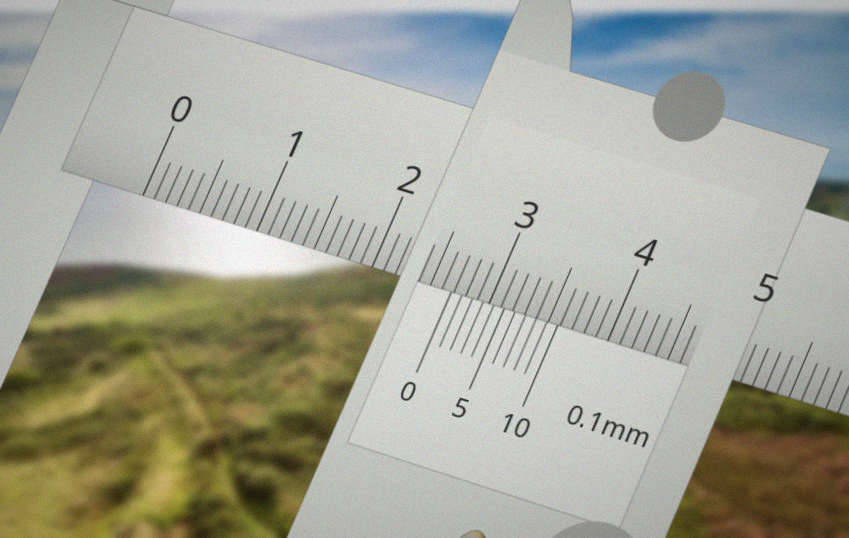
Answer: 26.8
